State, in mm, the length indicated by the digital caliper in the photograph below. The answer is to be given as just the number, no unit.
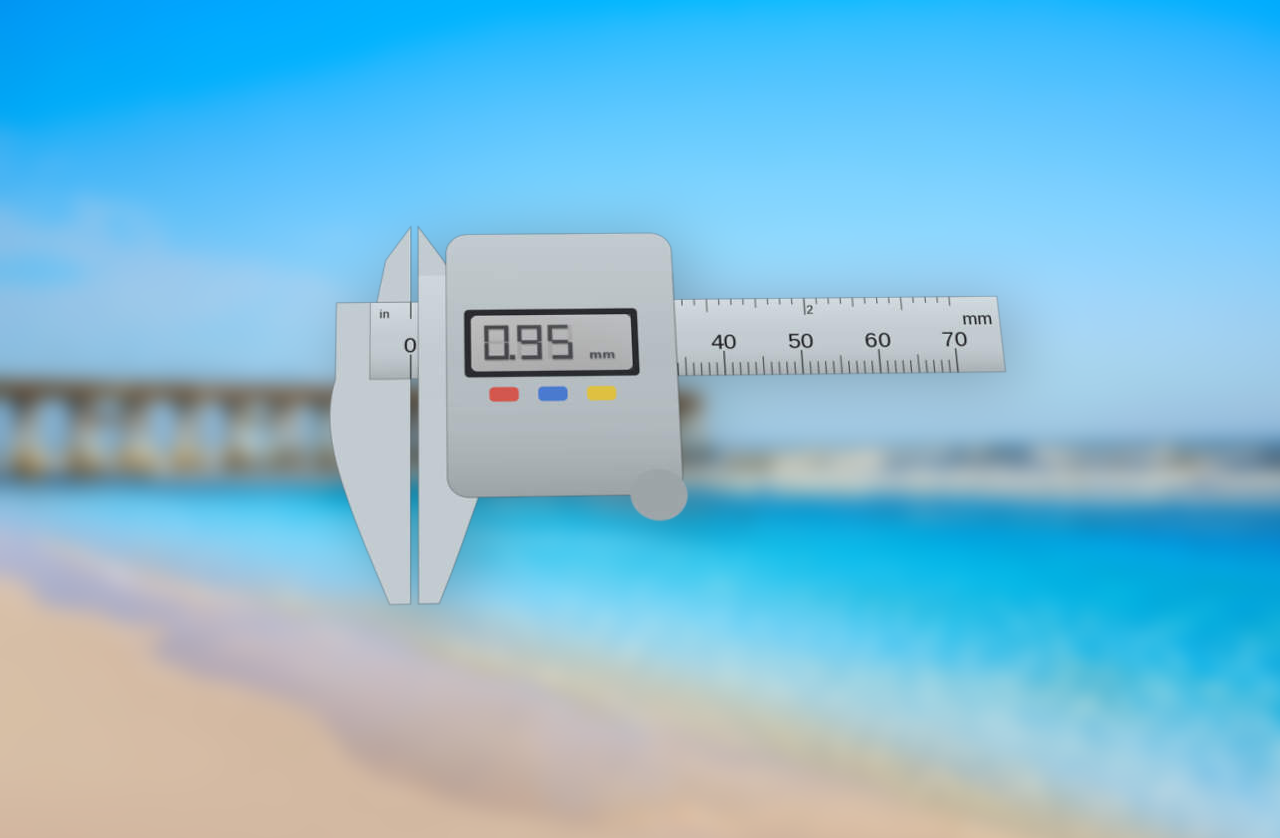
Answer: 0.95
